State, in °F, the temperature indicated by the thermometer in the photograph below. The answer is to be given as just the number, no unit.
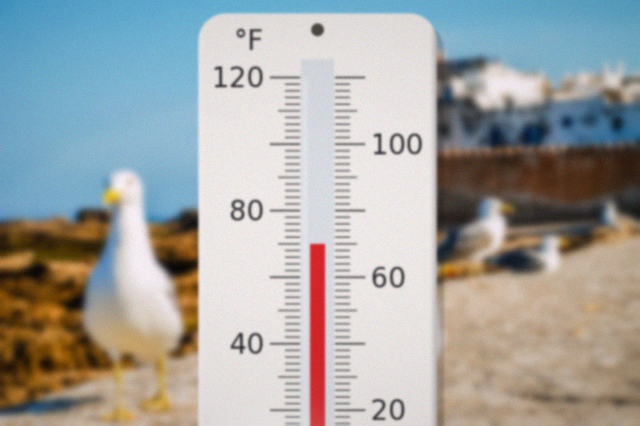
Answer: 70
